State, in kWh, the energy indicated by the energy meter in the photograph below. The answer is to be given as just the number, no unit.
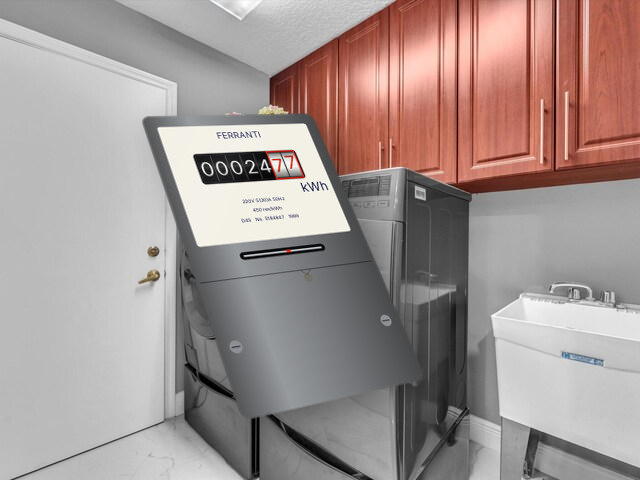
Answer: 24.77
